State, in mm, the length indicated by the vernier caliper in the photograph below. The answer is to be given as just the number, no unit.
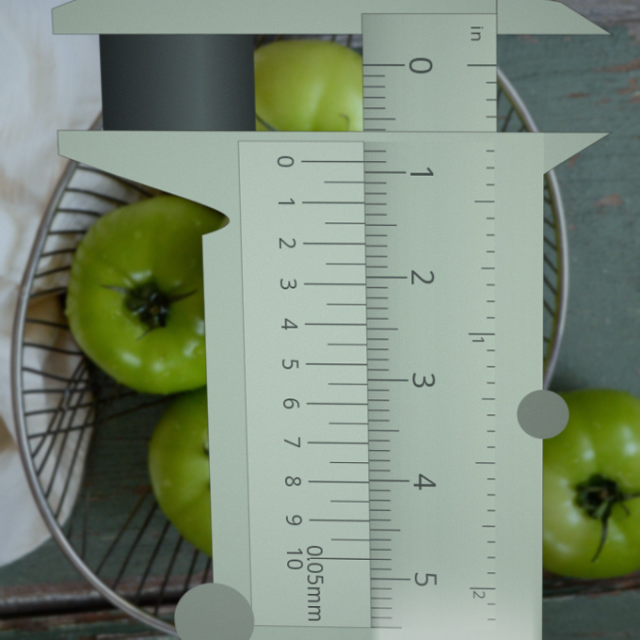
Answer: 9.0
